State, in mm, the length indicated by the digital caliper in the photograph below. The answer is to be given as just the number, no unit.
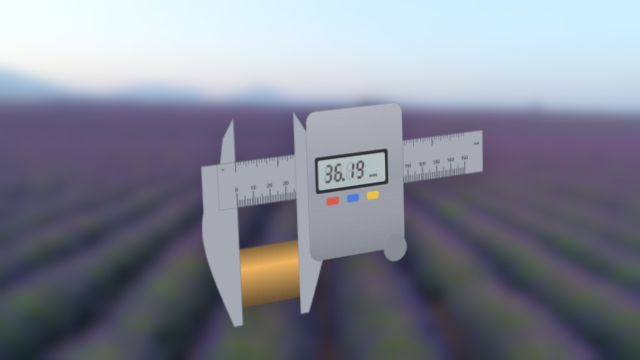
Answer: 36.19
